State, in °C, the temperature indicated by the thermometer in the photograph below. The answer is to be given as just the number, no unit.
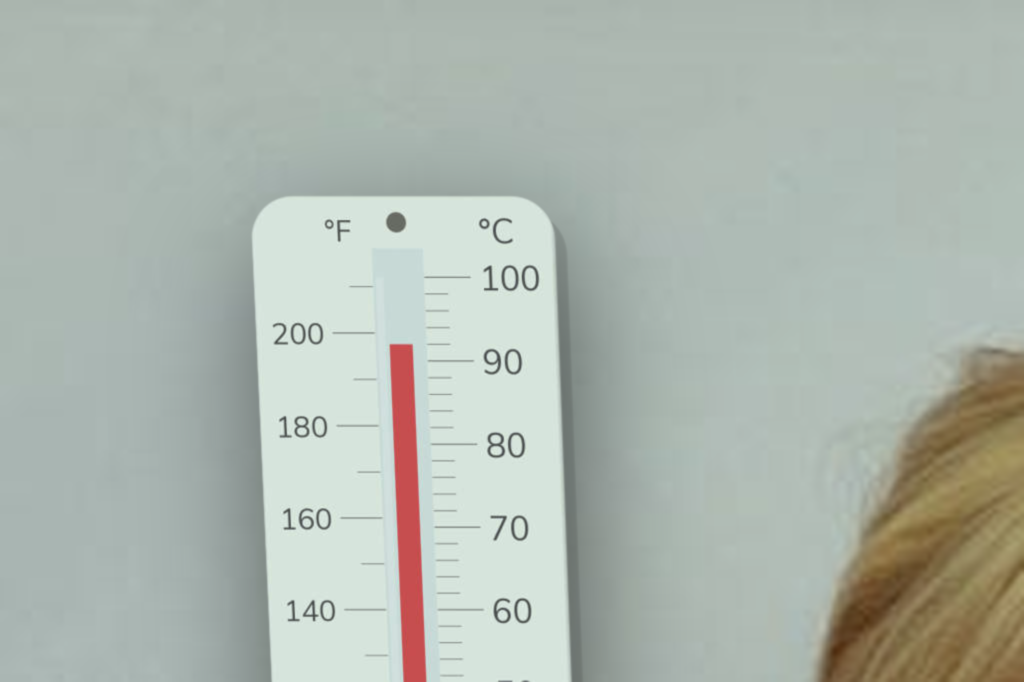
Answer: 92
